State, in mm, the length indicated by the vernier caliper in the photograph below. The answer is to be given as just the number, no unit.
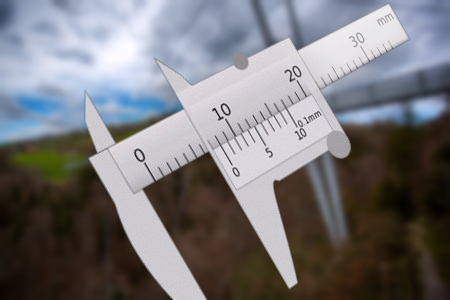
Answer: 8.0
